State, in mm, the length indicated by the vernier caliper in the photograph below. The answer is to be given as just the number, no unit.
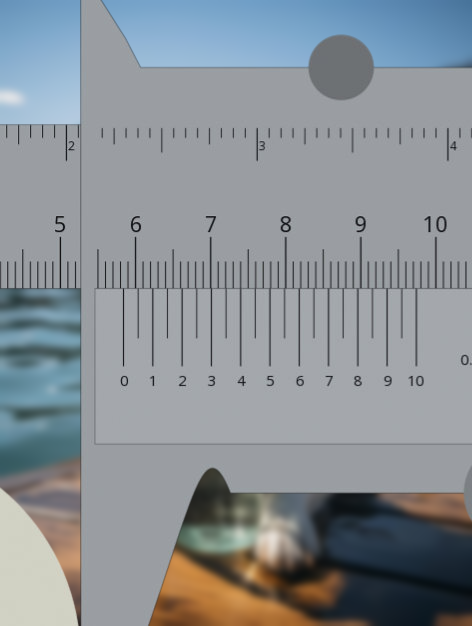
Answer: 58.4
